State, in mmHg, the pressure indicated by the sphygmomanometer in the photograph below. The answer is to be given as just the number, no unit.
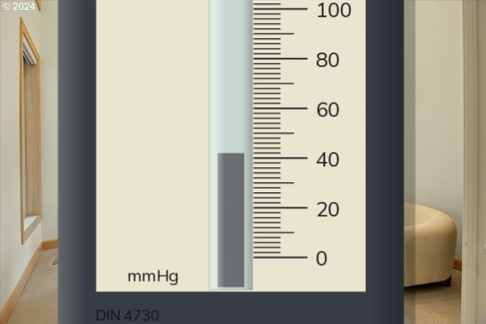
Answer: 42
